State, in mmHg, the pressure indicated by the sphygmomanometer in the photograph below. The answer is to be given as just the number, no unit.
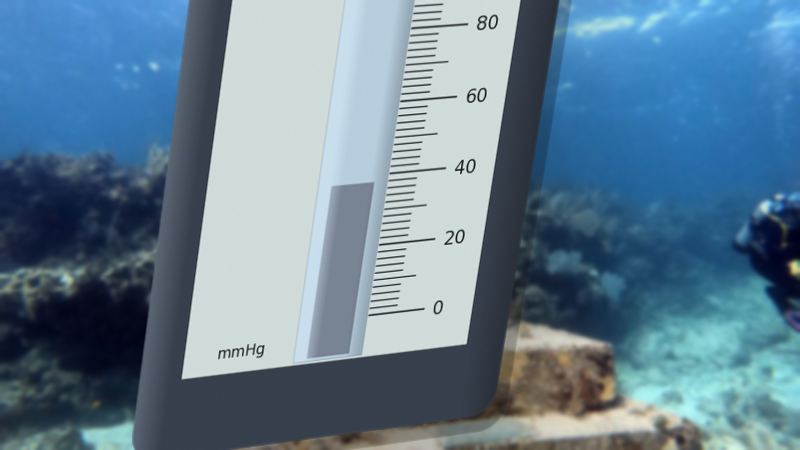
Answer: 38
